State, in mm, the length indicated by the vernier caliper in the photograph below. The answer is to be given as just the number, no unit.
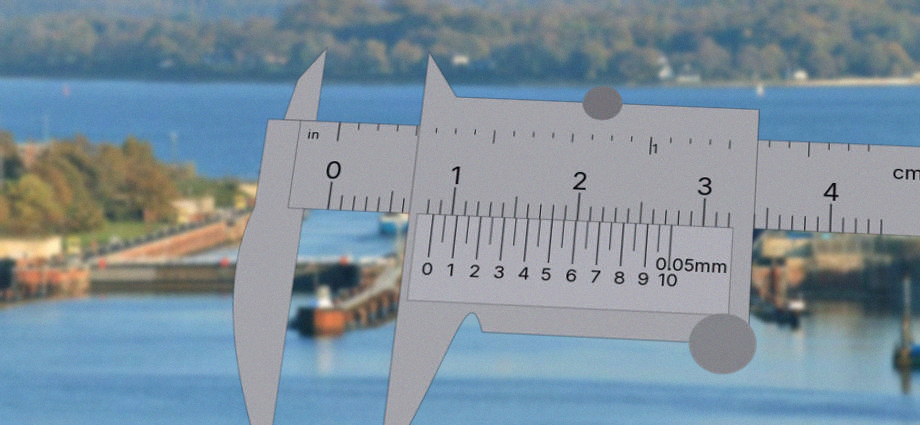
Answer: 8.5
